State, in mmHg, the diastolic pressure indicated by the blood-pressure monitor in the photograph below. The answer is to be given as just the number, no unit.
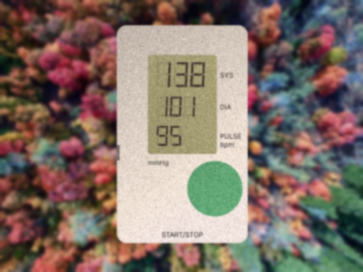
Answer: 101
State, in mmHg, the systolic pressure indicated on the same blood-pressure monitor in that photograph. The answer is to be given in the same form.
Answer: 138
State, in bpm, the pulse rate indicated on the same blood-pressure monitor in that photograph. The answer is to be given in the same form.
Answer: 95
